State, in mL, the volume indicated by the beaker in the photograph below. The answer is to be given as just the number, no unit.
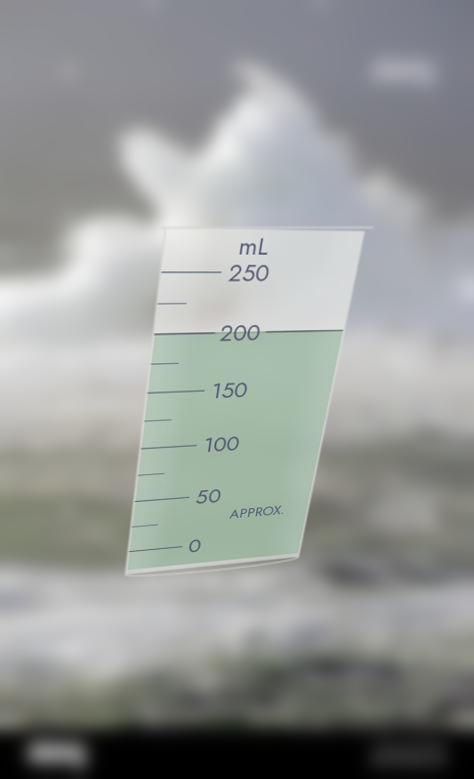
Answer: 200
